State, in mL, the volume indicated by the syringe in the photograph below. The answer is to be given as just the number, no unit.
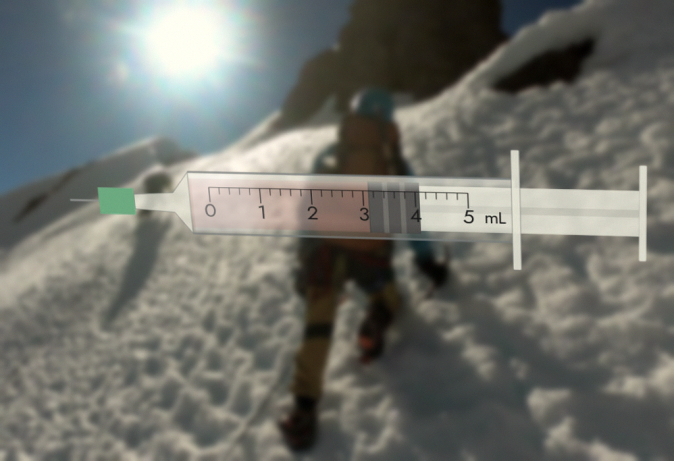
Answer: 3.1
